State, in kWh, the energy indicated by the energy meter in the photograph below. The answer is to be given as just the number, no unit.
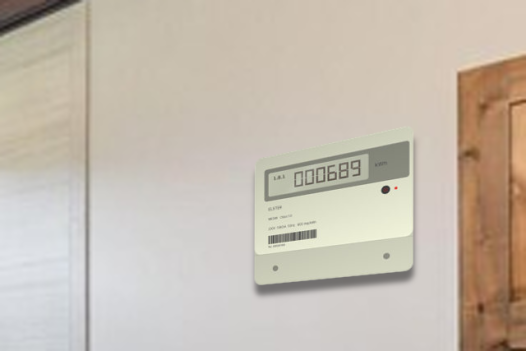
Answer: 689
